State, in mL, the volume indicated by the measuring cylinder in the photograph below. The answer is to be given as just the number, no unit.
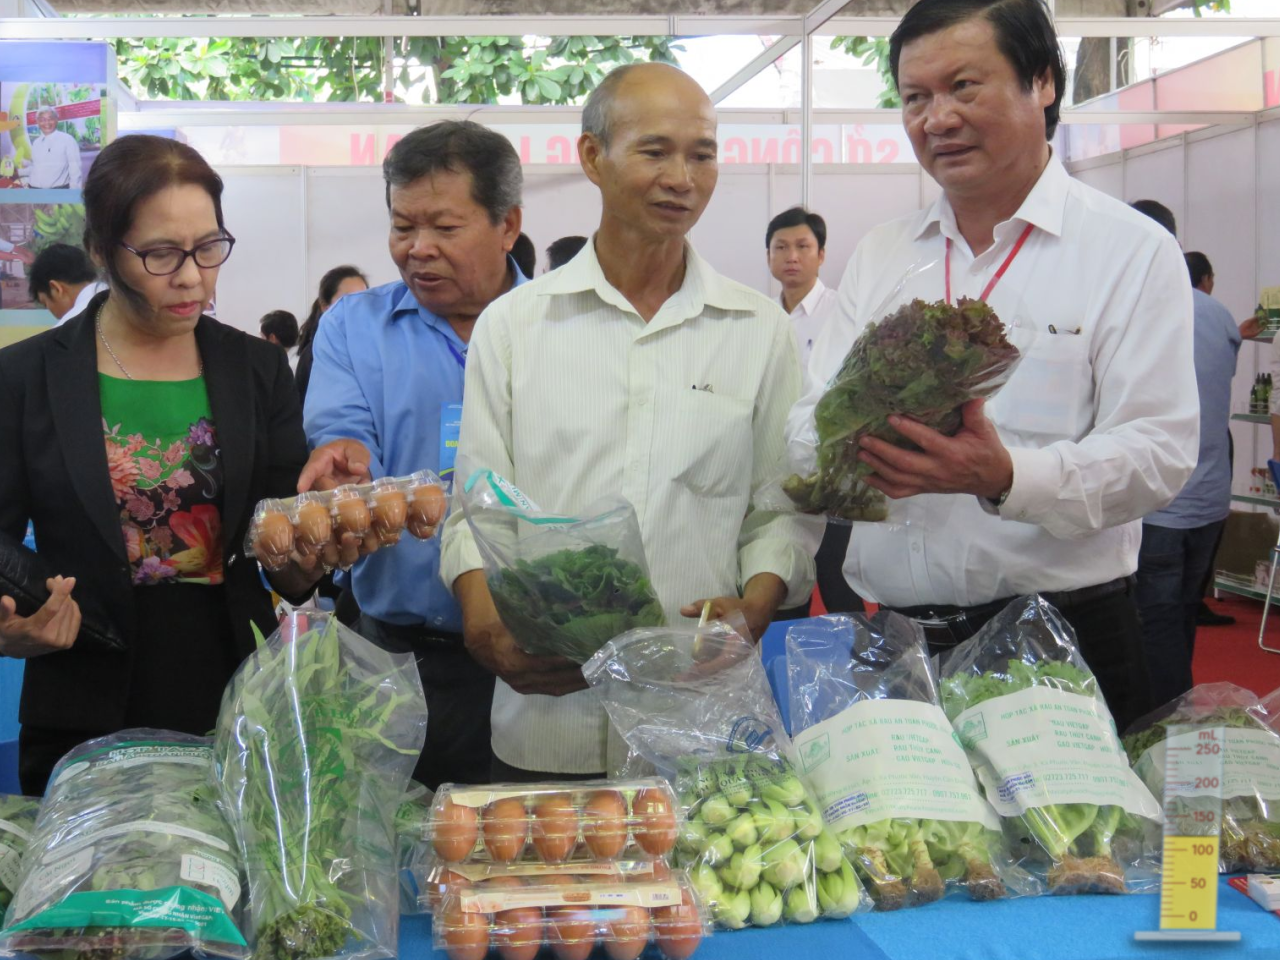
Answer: 120
